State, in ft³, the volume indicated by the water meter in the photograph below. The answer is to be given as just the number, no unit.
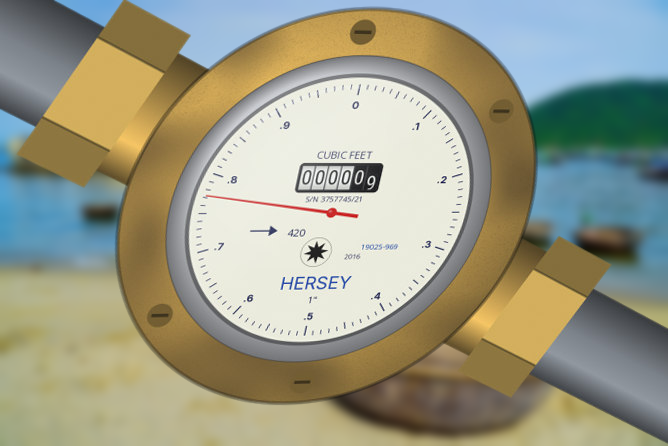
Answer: 8.77
